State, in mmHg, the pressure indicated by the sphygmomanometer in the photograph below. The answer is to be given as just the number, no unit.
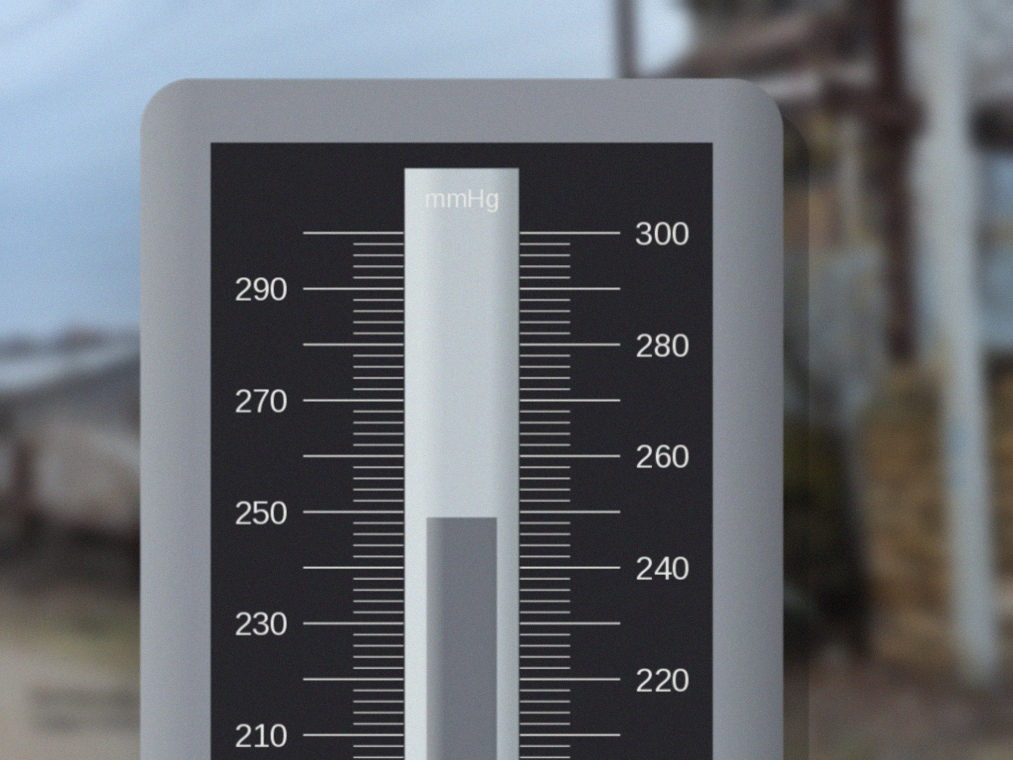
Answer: 249
